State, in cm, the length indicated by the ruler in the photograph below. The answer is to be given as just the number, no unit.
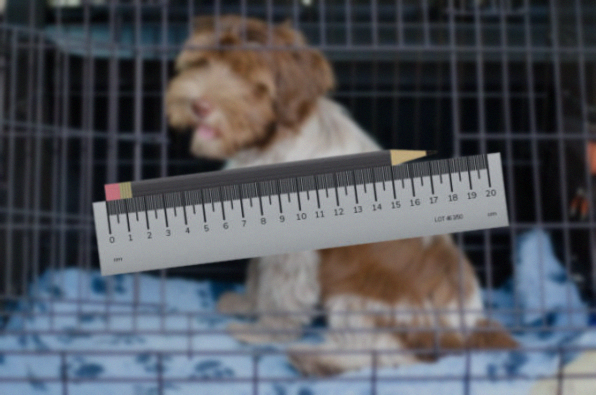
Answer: 17.5
